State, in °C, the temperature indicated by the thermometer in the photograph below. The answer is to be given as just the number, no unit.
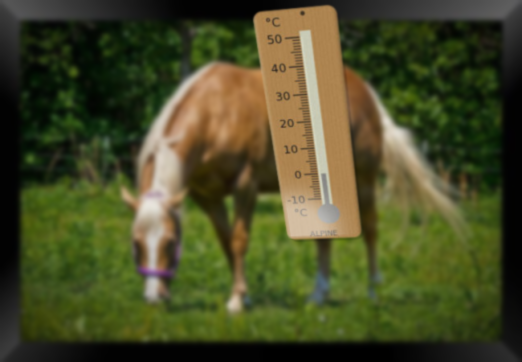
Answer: 0
